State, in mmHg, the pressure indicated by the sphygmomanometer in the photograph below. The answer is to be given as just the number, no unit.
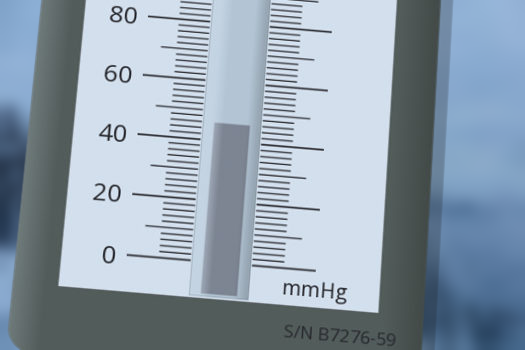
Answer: 46
